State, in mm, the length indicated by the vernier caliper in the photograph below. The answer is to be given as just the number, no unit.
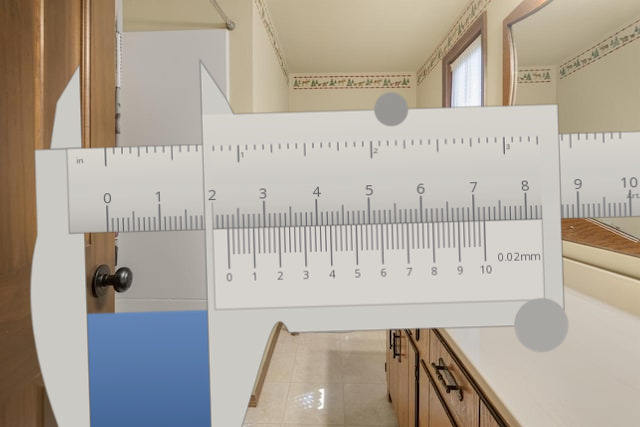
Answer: 23.0
